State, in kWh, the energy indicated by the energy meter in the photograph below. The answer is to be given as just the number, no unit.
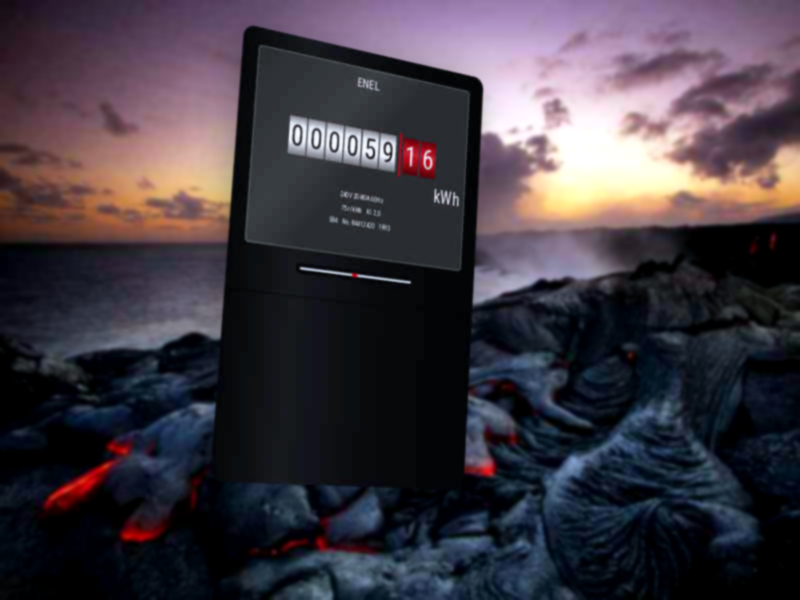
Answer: 59.16
